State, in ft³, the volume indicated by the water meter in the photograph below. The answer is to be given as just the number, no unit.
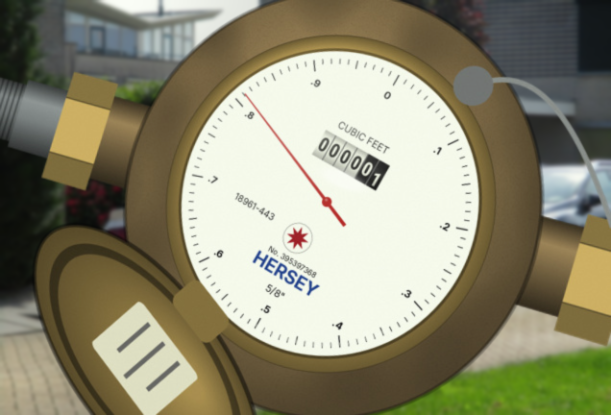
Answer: 0.81
